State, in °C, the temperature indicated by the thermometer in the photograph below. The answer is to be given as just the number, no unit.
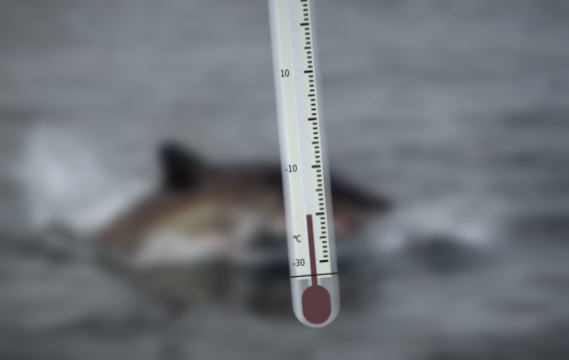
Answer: -20
